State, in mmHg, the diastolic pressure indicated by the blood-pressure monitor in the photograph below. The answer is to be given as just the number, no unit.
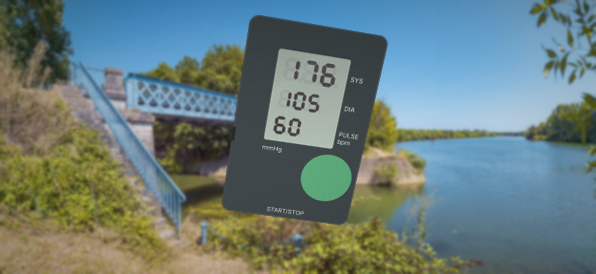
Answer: 105
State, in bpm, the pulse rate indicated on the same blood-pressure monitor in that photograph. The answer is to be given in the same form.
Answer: 60
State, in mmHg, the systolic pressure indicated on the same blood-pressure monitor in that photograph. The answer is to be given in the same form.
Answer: 176
